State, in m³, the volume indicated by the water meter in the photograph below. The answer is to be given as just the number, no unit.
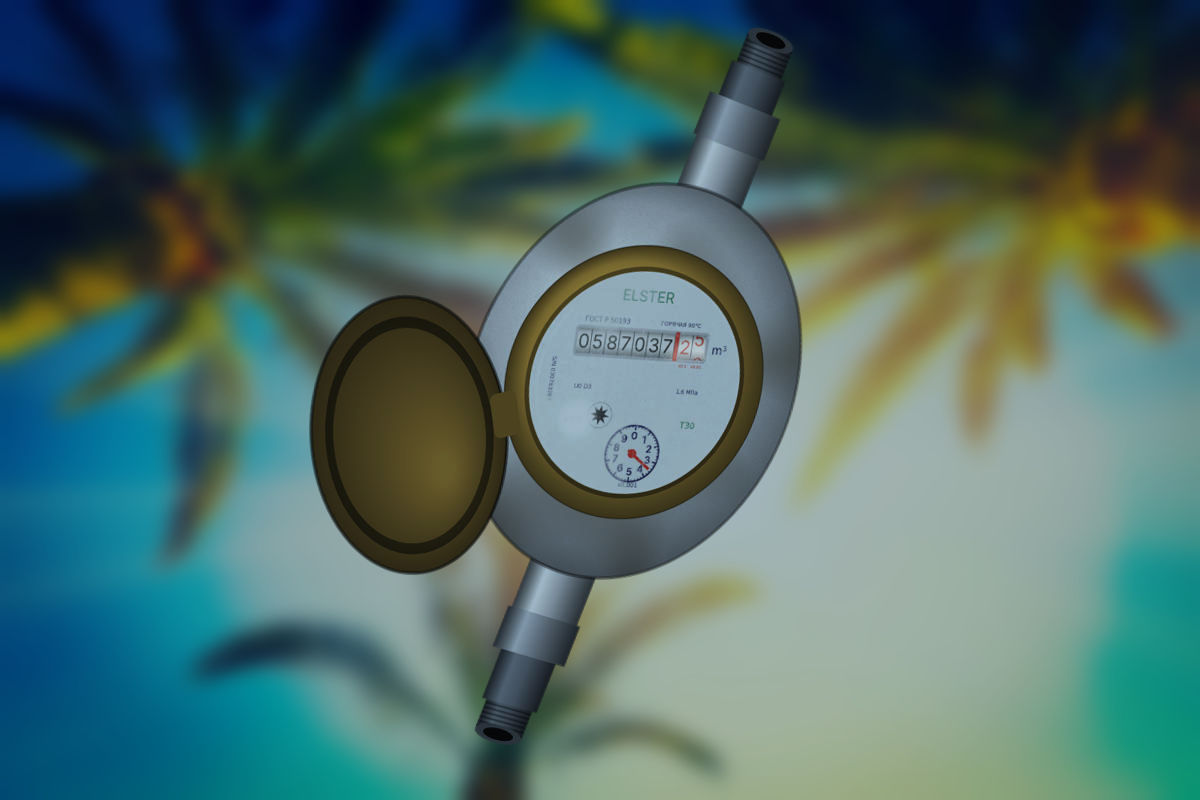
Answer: 587037.253
